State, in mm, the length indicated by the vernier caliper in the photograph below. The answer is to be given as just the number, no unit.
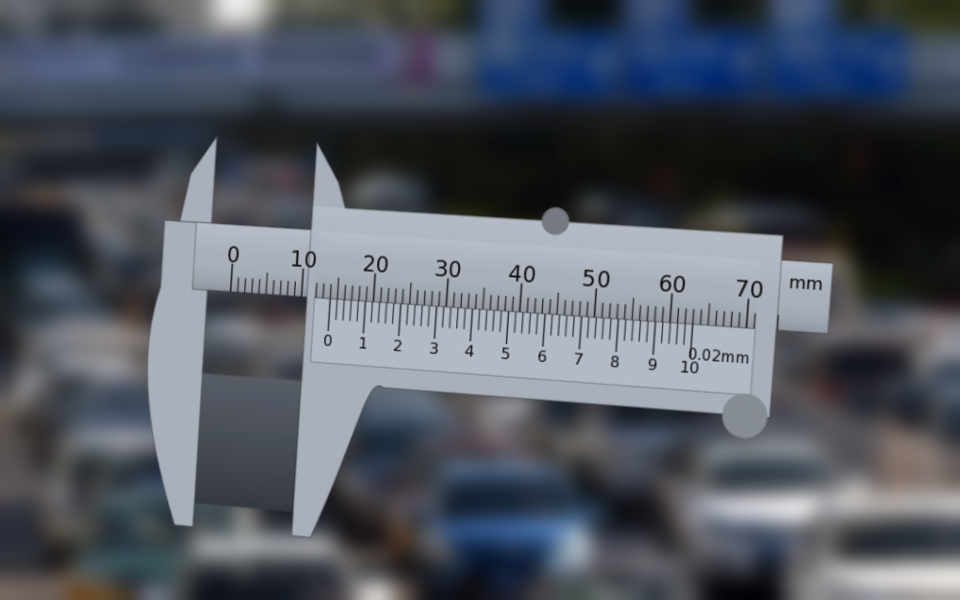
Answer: 14.0
